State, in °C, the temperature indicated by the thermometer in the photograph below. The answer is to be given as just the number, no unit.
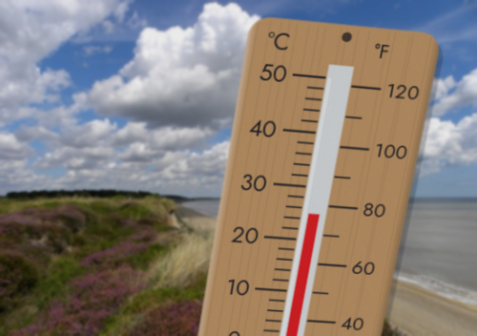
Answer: 25
